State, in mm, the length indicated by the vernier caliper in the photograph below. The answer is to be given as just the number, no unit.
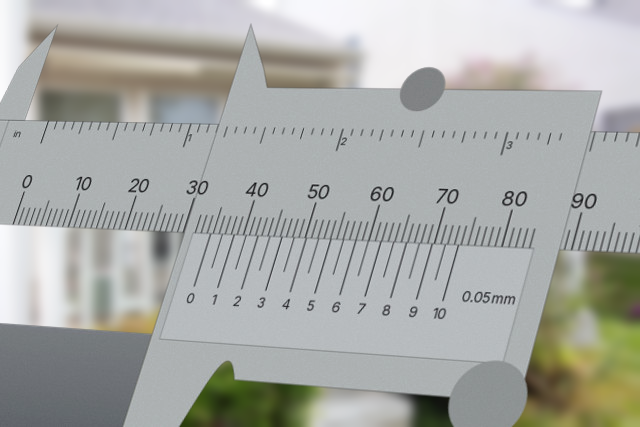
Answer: 34.6
